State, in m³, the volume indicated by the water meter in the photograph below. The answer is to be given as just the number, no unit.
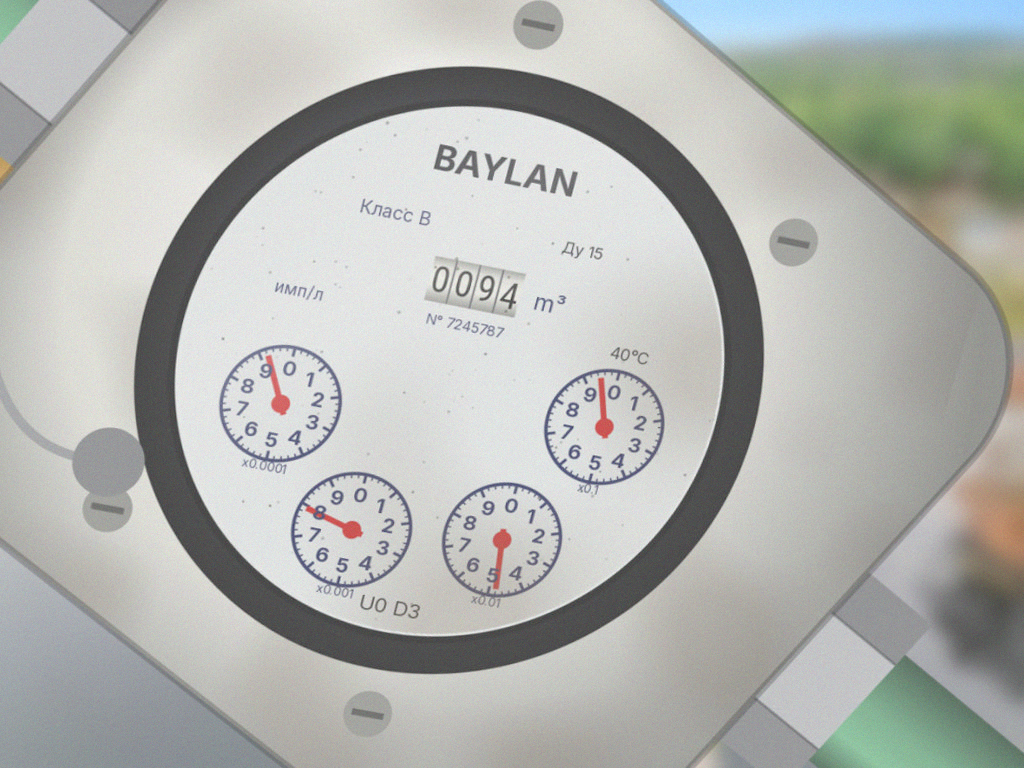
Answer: 93.9479
